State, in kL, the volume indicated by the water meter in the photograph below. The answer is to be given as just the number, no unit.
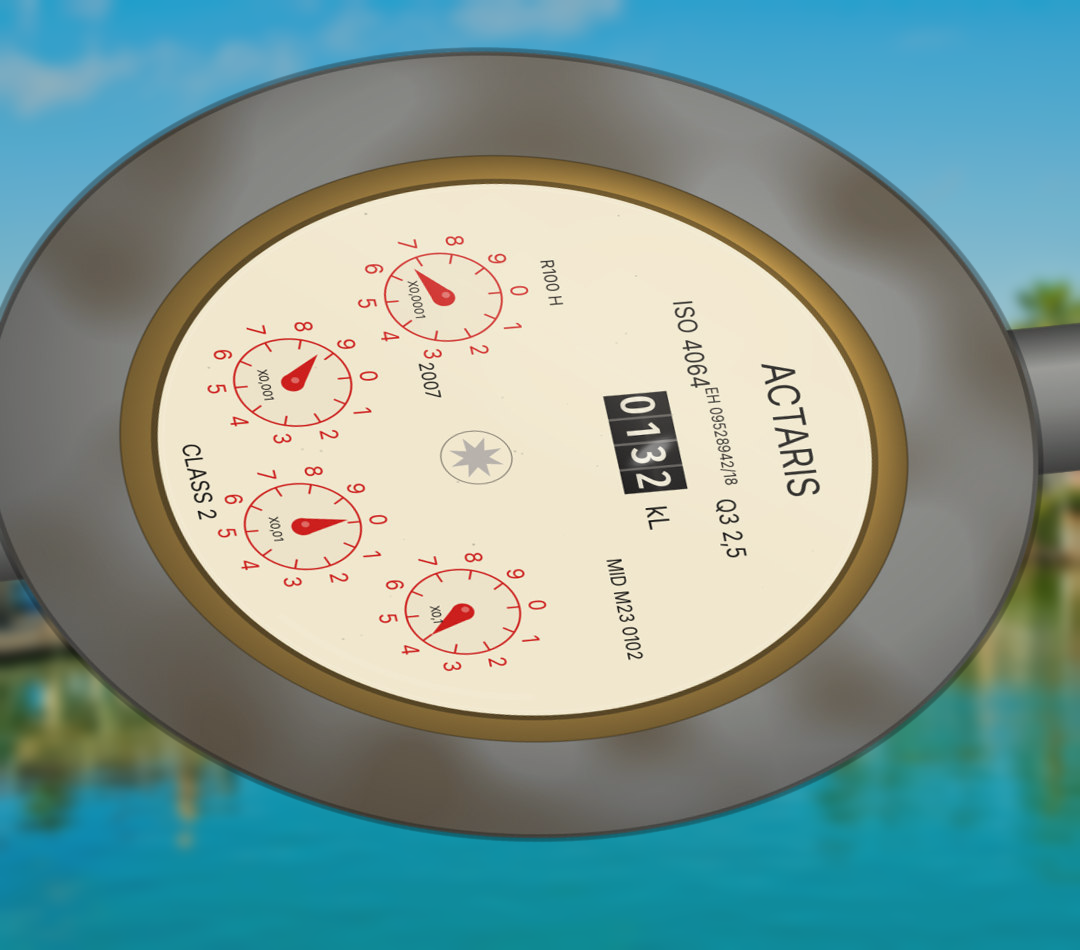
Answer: 132.3986
